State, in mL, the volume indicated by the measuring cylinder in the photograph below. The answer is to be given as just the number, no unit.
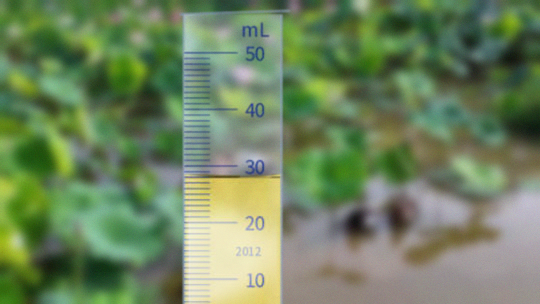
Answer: 28
